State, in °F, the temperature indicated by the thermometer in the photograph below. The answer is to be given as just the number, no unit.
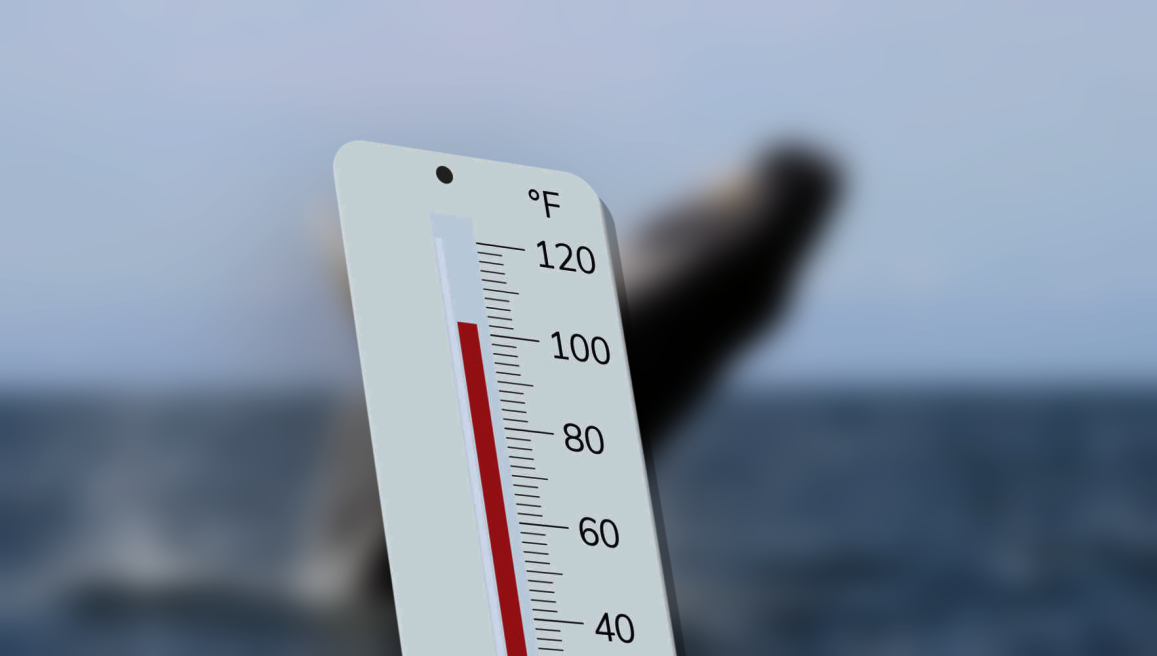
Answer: 102
